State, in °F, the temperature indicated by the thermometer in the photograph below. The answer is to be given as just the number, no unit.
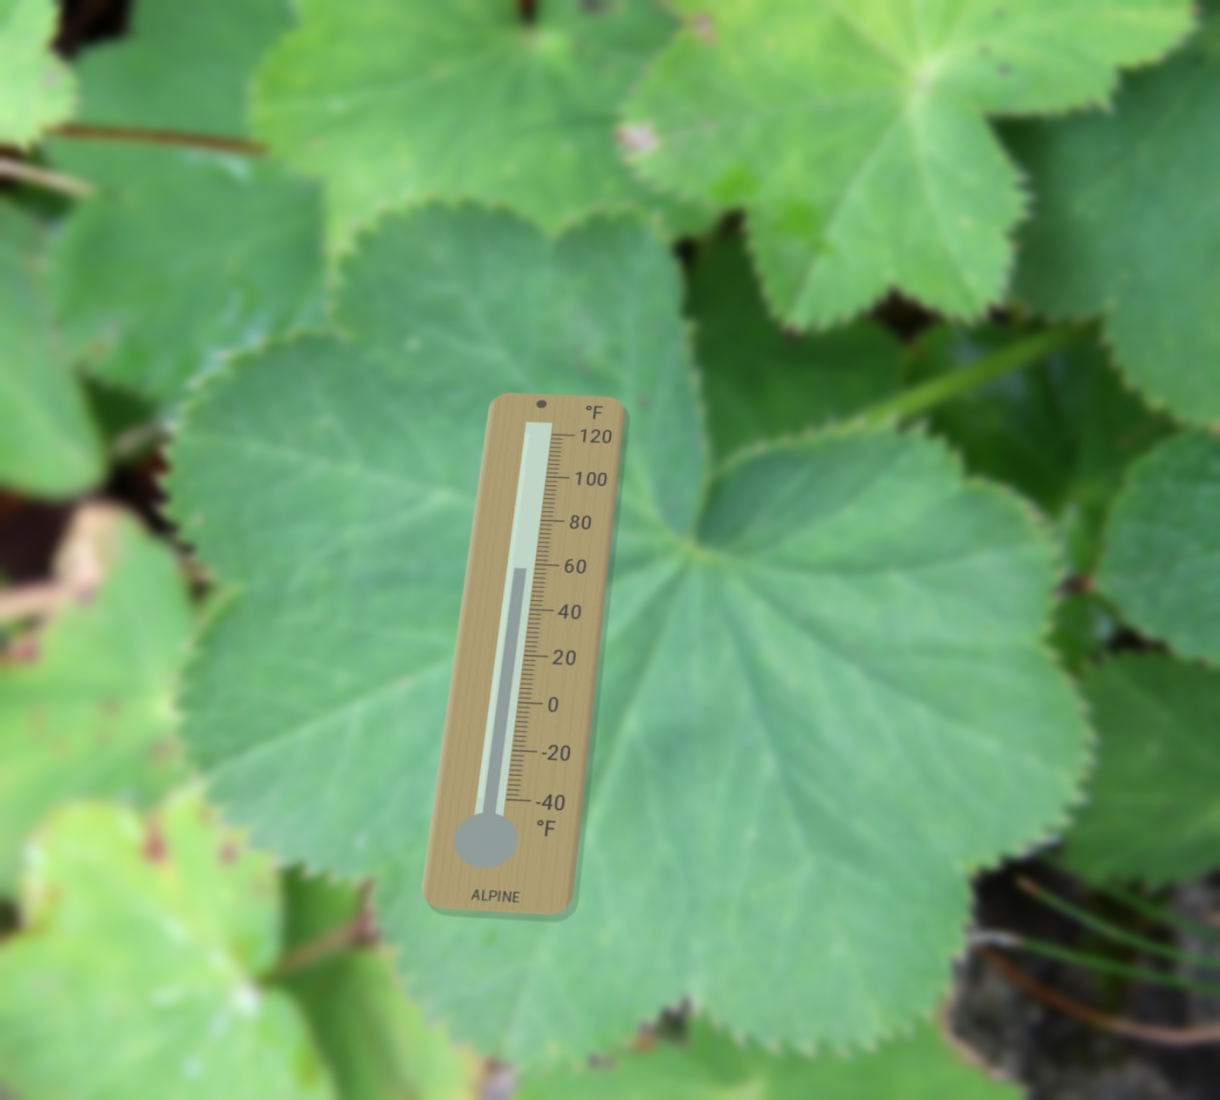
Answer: 58
